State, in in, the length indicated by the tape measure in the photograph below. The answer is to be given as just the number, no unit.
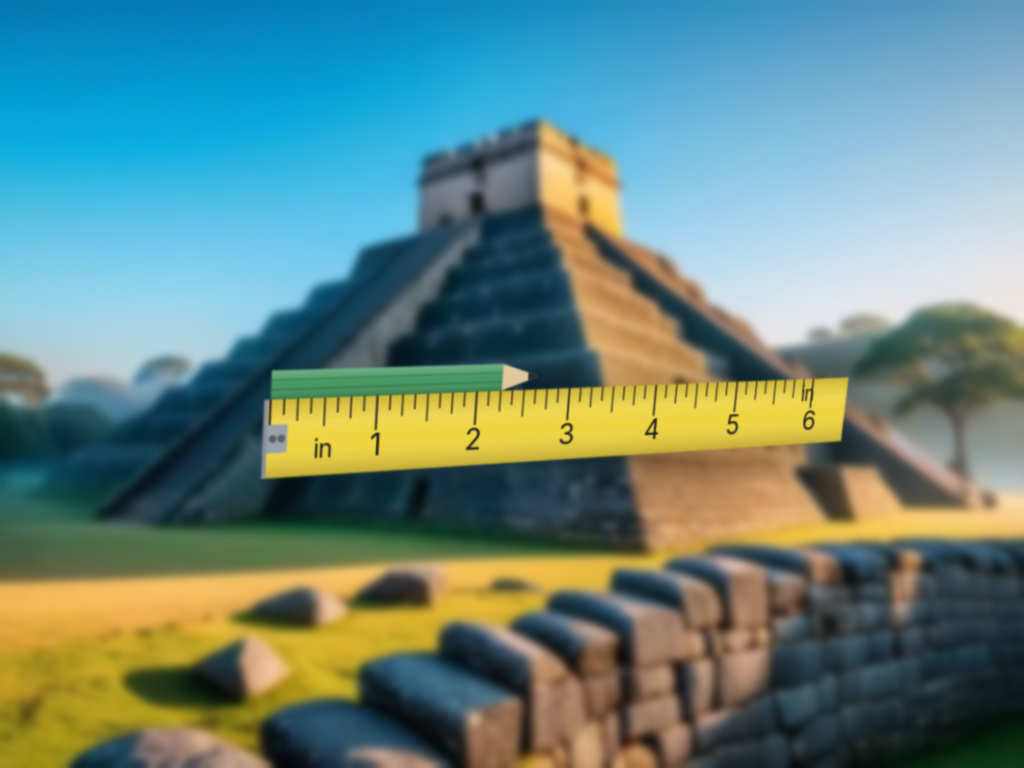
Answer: 2.625
